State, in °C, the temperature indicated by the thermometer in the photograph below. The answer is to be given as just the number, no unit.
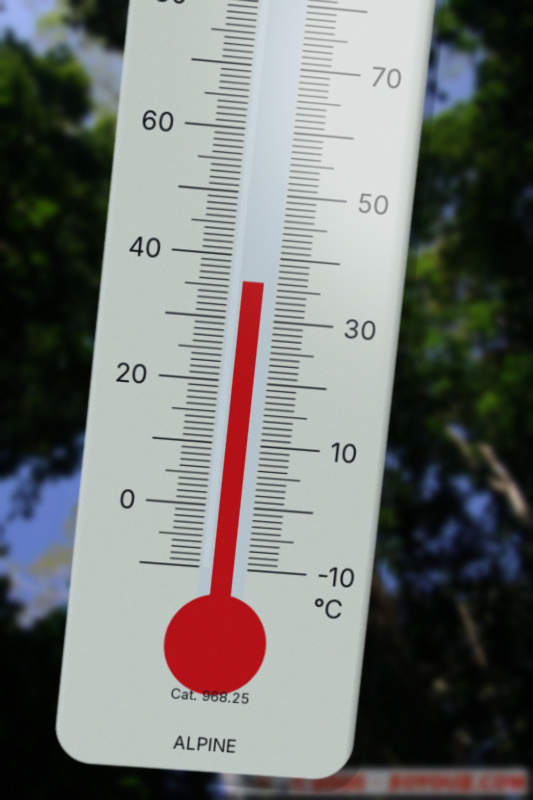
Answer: 36
